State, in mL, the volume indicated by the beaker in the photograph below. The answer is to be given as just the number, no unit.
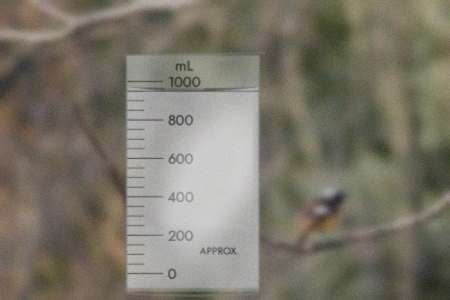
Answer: 950
